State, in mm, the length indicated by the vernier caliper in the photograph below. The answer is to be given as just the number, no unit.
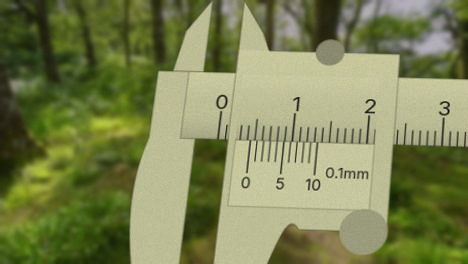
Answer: 4.4
